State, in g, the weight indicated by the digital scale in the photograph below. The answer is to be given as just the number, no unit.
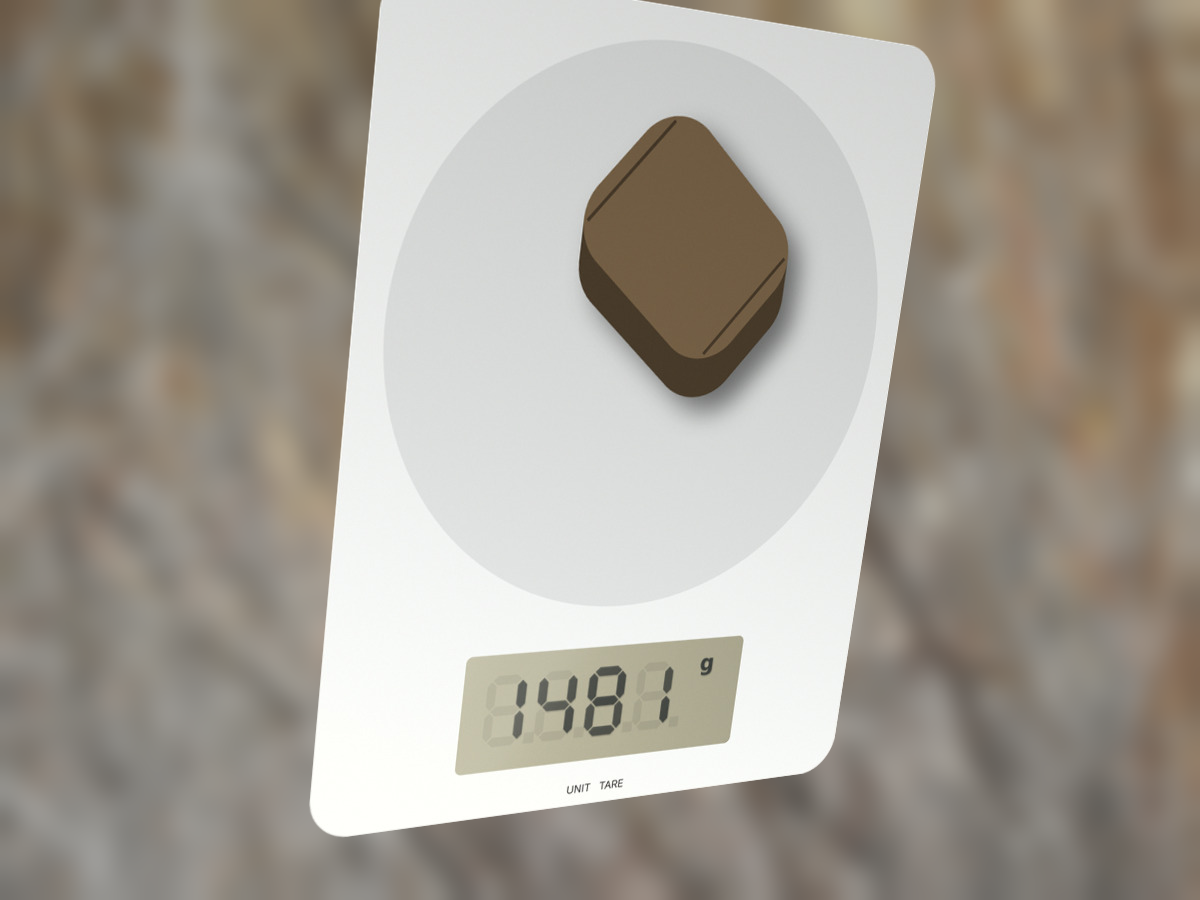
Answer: 1481
